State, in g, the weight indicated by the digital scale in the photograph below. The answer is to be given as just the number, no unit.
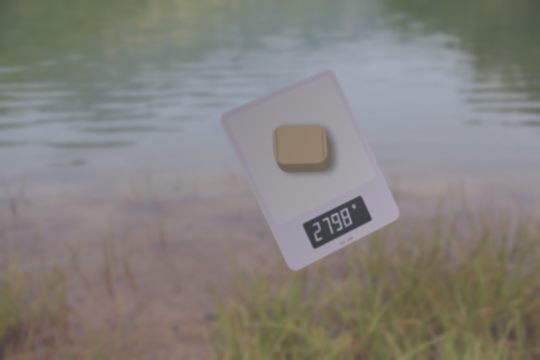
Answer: 2798
